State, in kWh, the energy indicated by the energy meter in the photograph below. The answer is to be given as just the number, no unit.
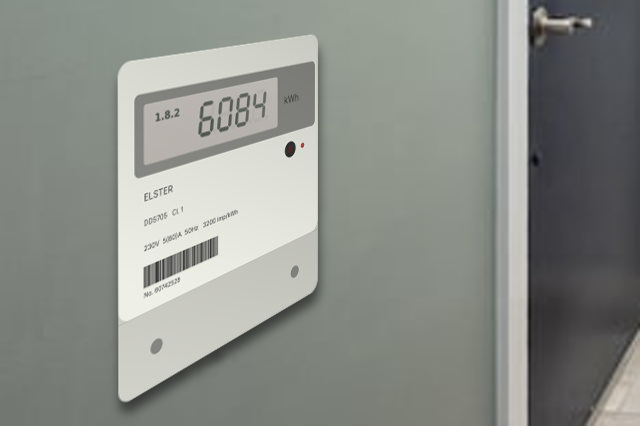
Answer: 6084
